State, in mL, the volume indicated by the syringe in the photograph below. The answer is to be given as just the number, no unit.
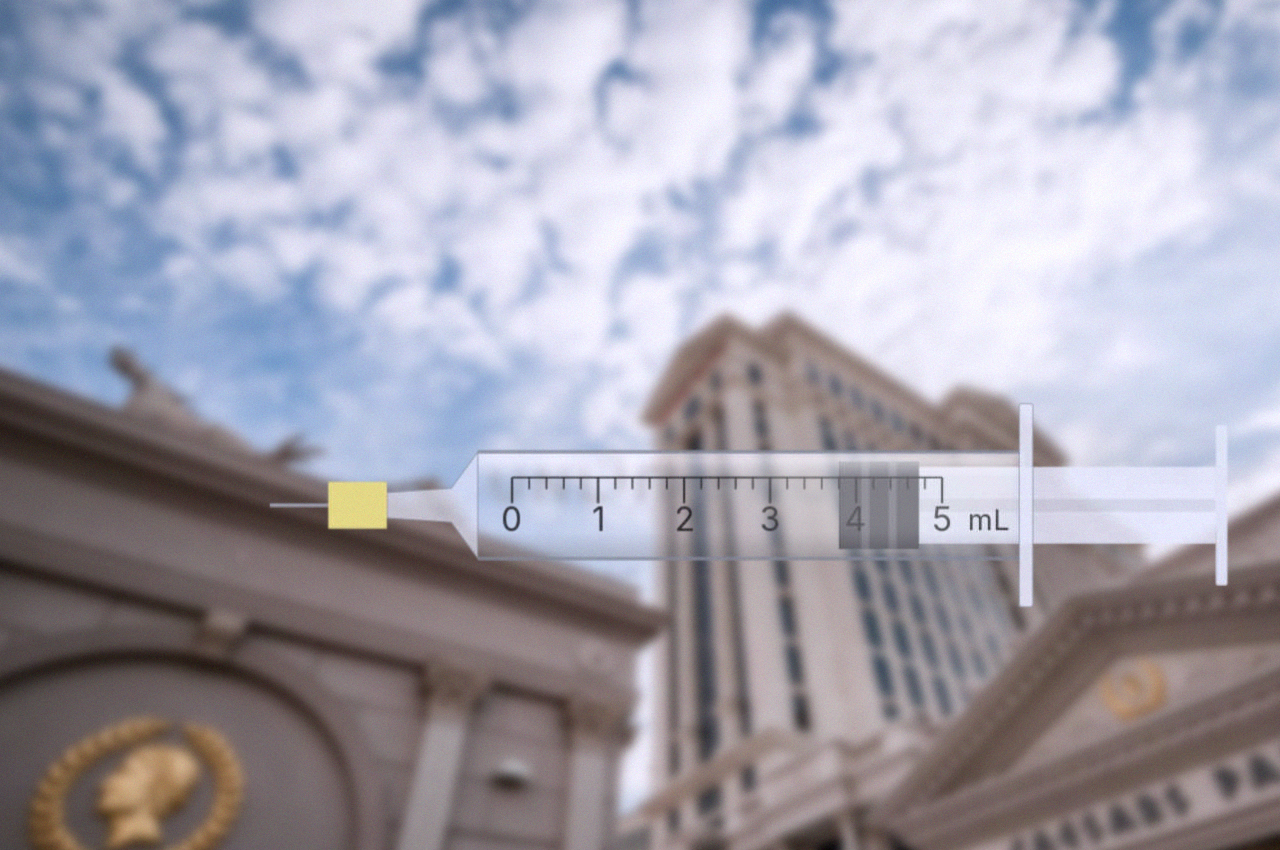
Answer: 3.8
